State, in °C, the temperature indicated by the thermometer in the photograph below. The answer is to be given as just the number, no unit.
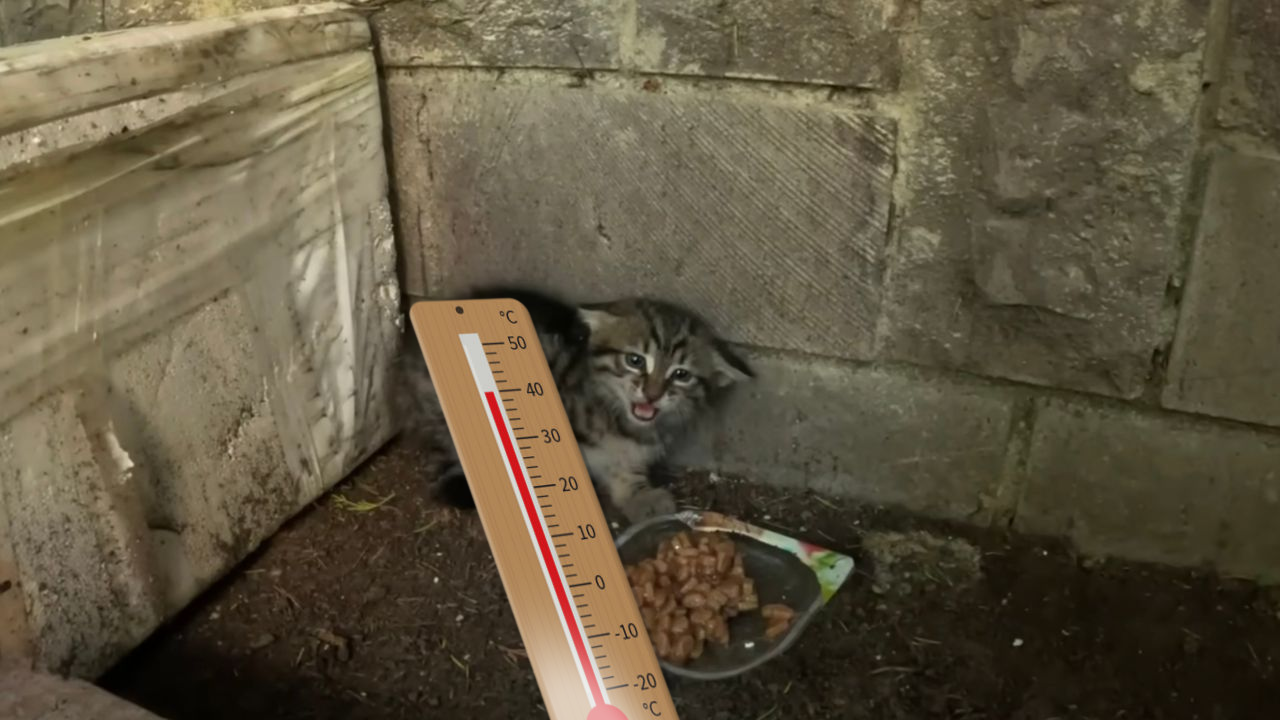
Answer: 40
